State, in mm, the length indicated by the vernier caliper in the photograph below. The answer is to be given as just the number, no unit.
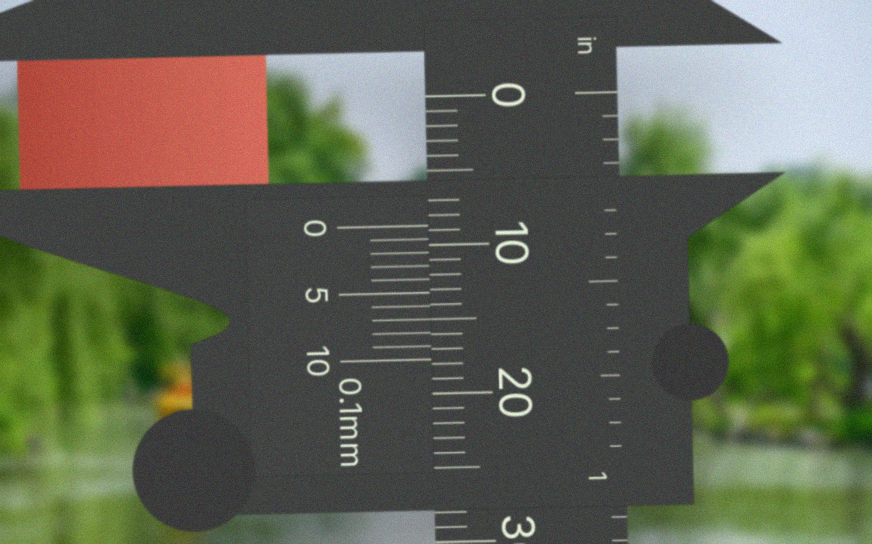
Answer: 8.7
